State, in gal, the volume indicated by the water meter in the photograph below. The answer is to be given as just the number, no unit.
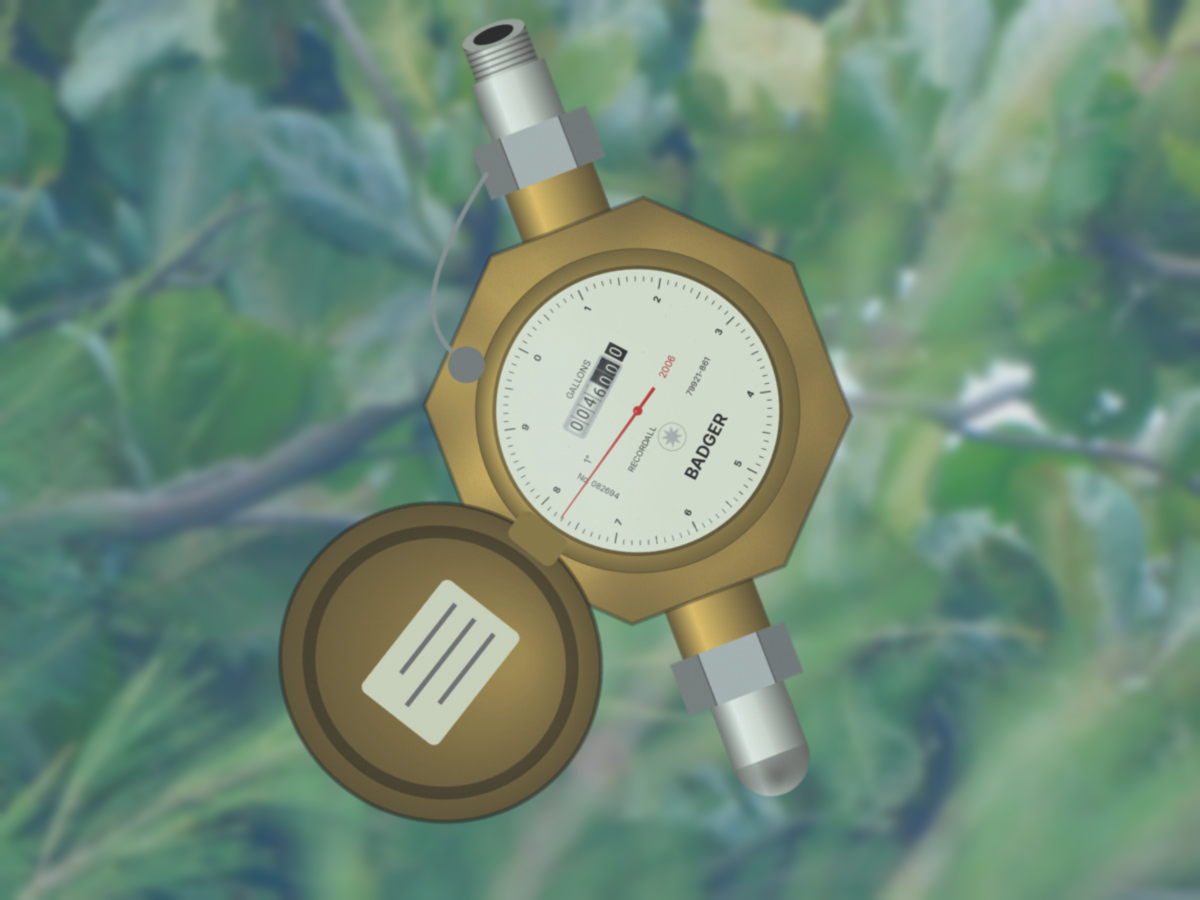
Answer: 45997.7
